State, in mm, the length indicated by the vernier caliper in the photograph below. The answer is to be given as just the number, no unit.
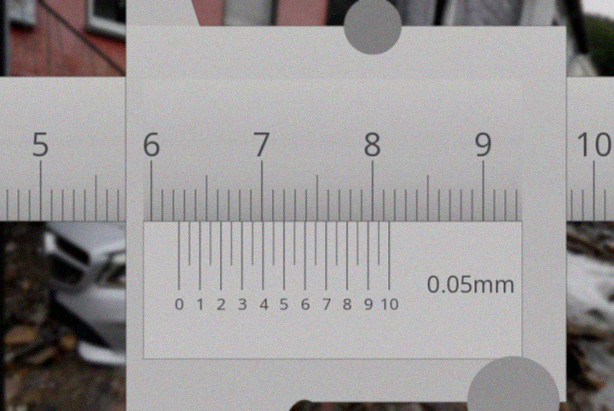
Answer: 62.5
